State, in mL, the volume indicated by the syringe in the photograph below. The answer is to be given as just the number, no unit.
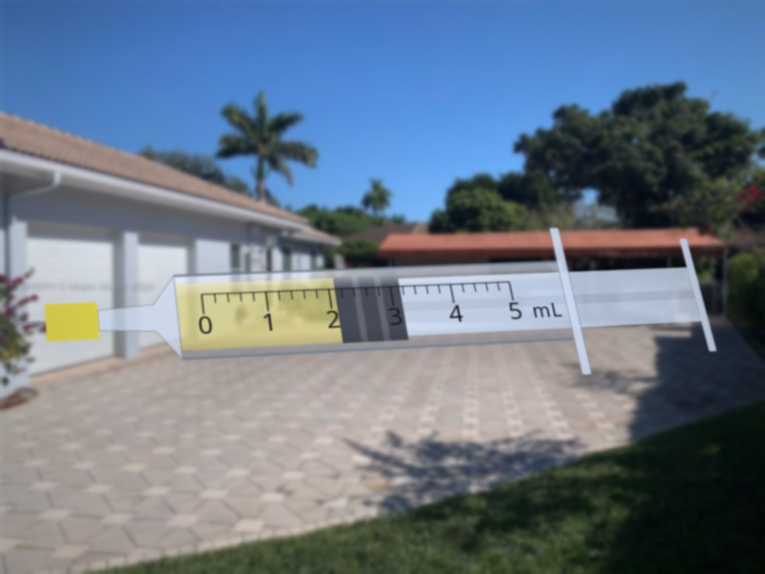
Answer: 2.1
